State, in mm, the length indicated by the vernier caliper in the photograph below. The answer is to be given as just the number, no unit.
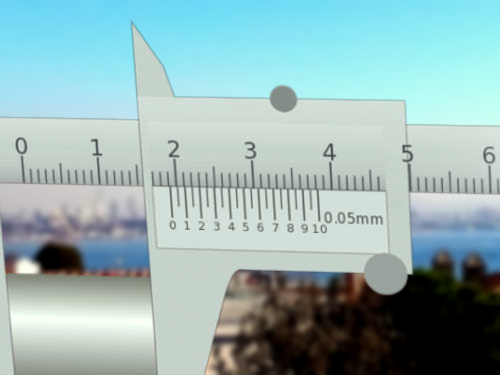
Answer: 19.2
